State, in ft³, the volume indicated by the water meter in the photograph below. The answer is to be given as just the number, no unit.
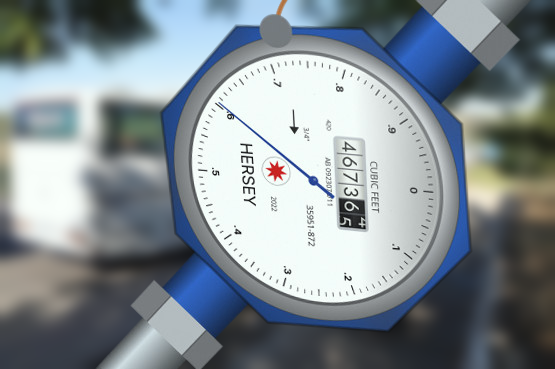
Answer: 467364.60
